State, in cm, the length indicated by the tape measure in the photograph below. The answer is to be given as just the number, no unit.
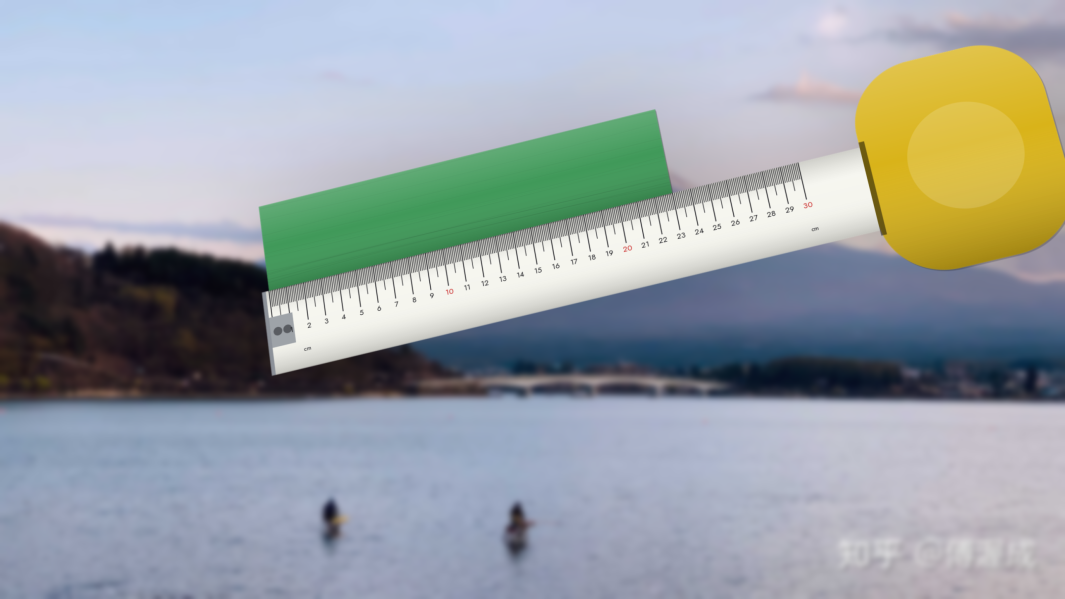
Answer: 23
